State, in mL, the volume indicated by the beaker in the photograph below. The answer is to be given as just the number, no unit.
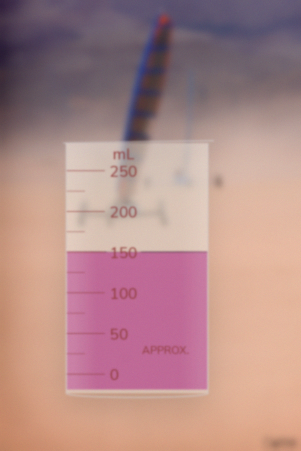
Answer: 150
